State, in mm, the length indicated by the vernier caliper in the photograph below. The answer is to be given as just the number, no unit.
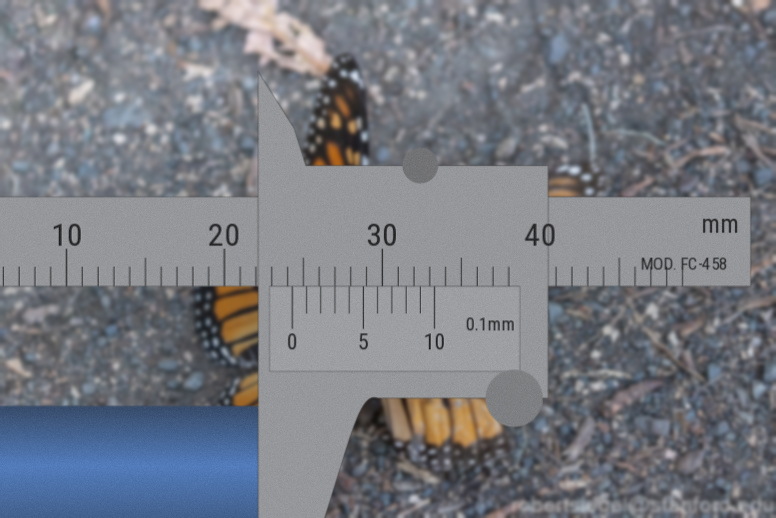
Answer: 24.3
